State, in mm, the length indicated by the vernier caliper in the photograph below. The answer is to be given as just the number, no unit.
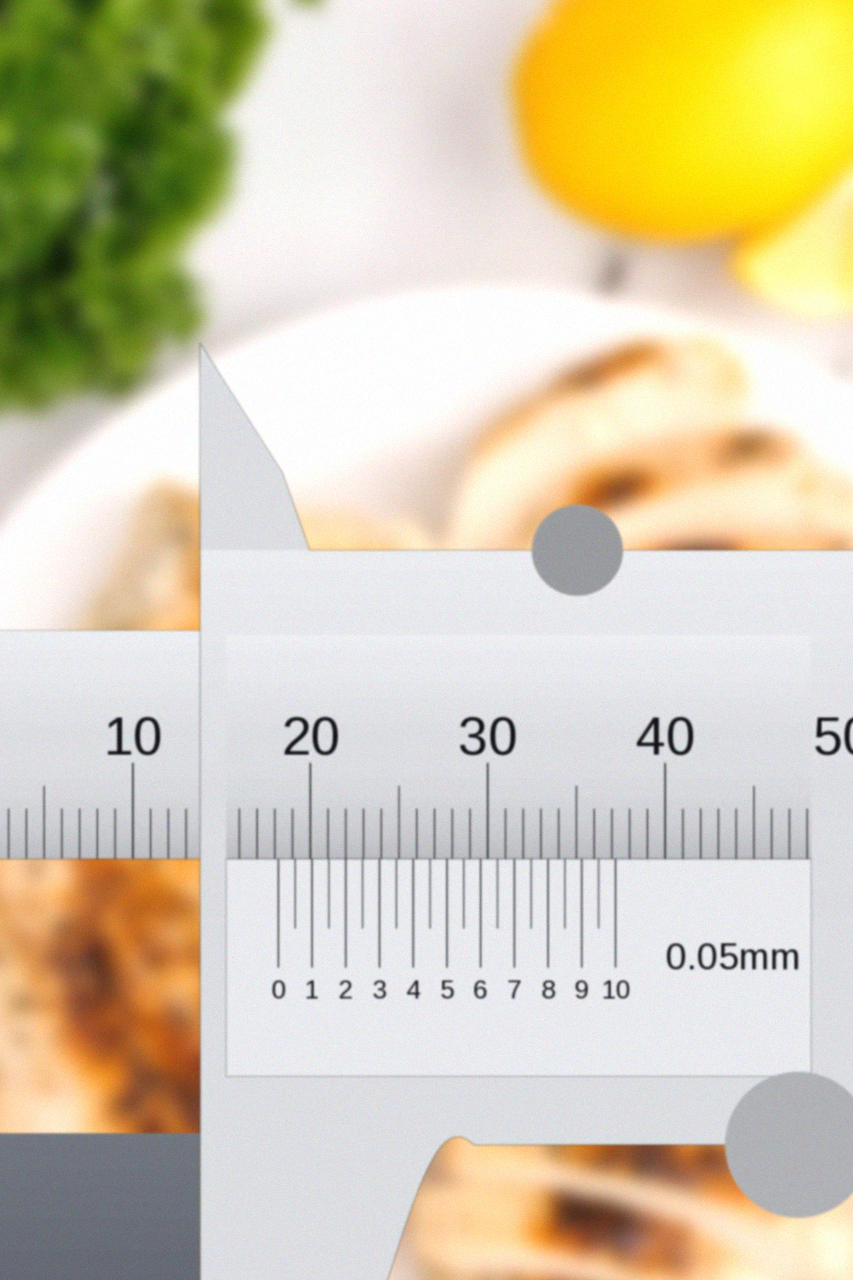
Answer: 18.2
